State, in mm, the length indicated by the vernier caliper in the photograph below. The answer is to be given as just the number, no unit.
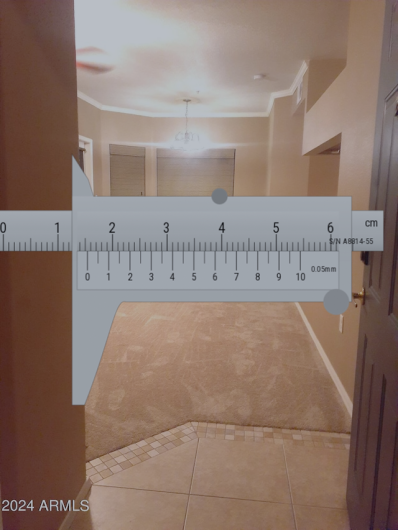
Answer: 15.4
